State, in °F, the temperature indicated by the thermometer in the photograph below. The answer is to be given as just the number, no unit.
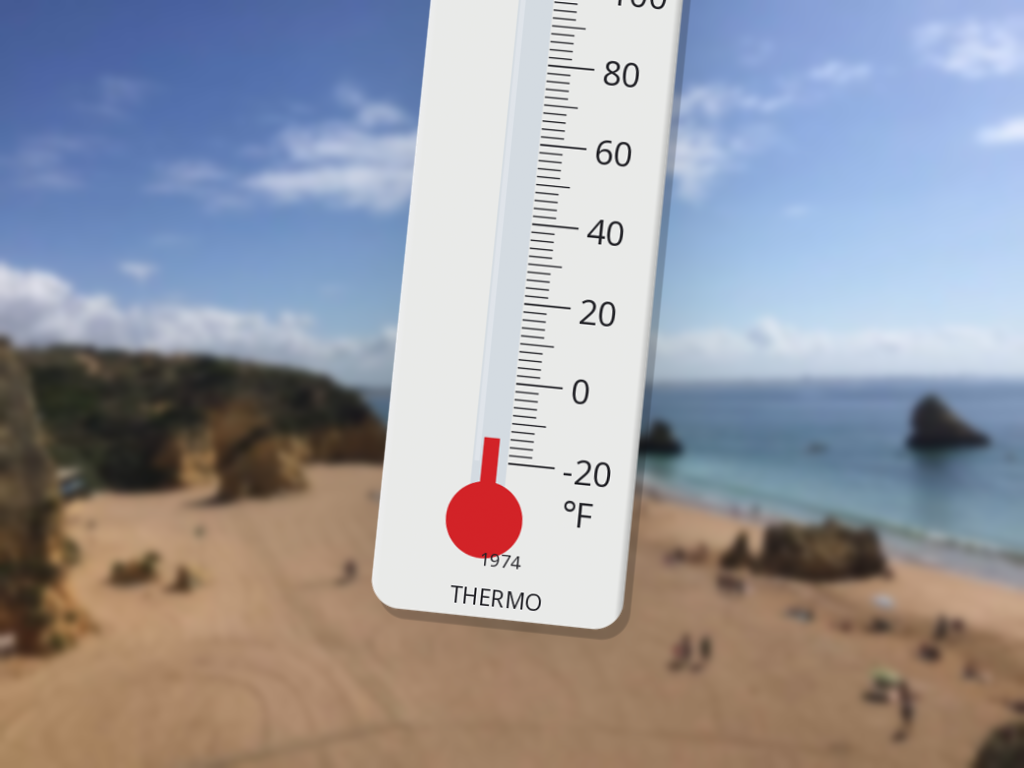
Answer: -14
